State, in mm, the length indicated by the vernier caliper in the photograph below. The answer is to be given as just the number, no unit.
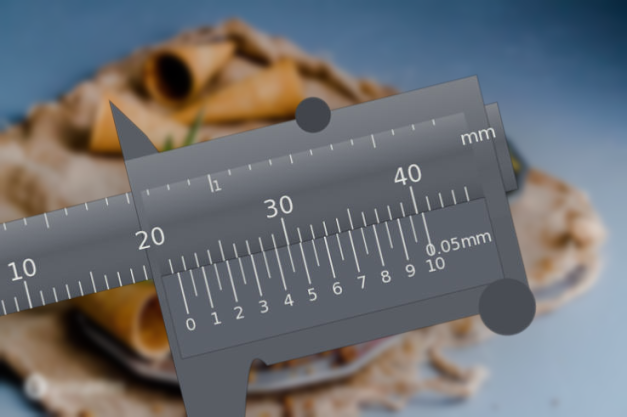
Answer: 21.4
